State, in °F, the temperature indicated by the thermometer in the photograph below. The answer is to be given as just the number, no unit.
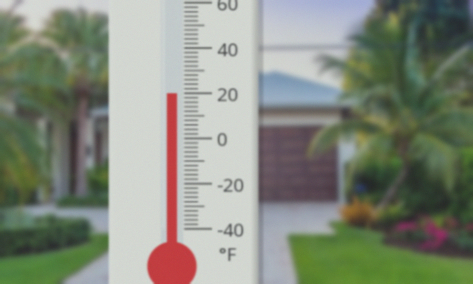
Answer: 20
